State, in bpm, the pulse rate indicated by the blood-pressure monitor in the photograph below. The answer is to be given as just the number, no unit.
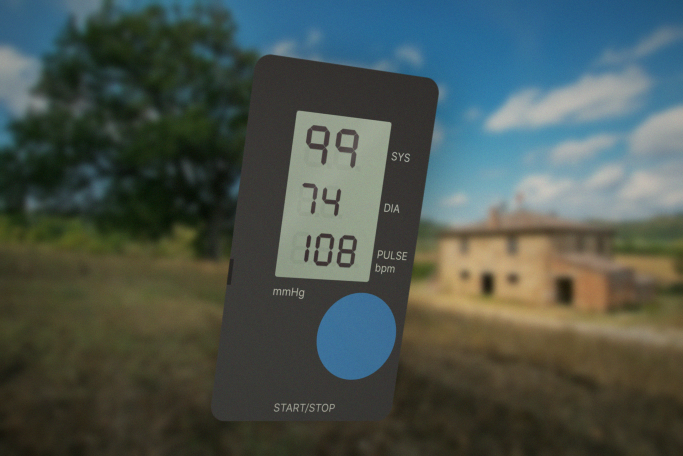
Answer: 108
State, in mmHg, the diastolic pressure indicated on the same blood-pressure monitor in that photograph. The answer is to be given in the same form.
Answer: 74
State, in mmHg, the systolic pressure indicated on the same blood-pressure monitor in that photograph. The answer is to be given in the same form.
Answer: 99
